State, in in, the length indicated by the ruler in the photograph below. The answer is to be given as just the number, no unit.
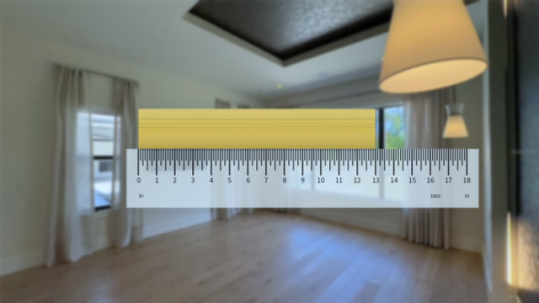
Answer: 13
